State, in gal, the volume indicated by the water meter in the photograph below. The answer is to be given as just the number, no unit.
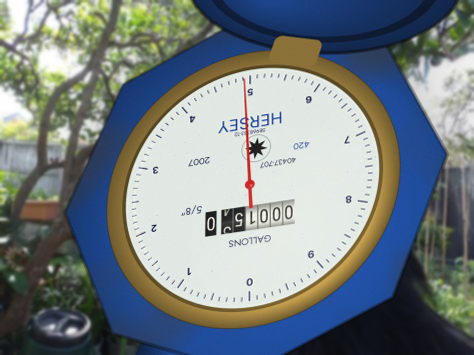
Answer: 1534.9
